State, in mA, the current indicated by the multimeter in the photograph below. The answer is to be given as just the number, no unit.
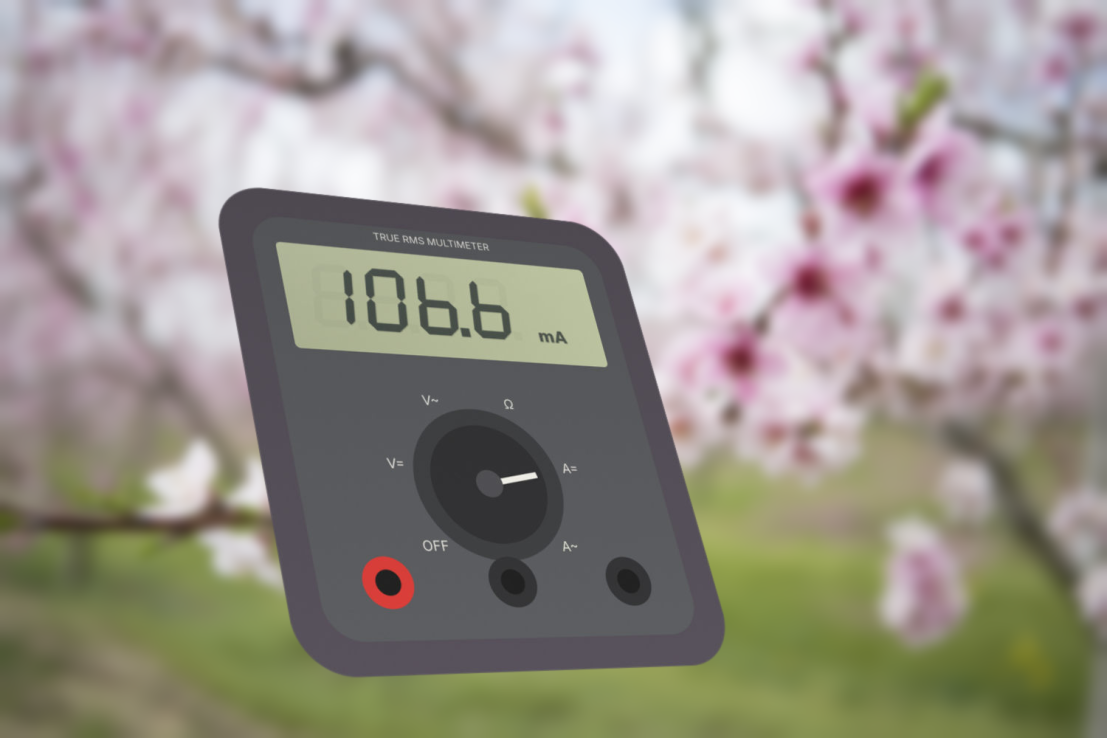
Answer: 106.6
